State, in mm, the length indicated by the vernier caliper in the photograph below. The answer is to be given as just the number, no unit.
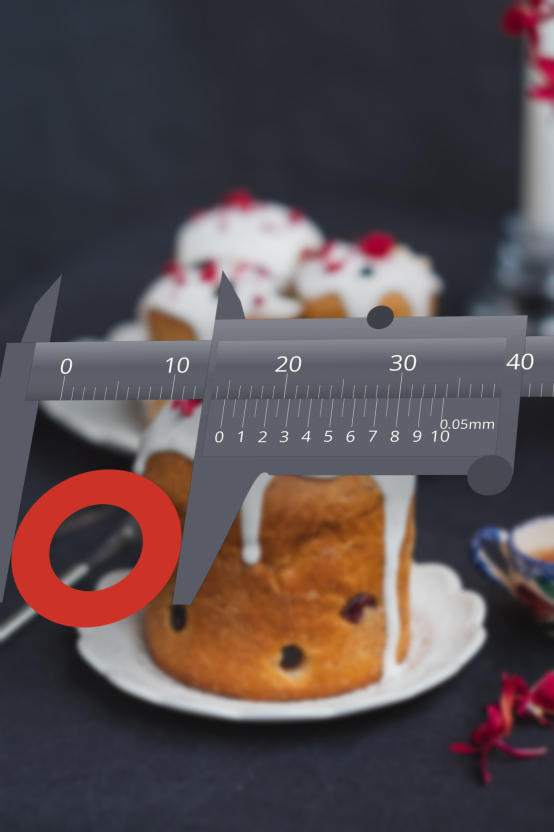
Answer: 14.8
